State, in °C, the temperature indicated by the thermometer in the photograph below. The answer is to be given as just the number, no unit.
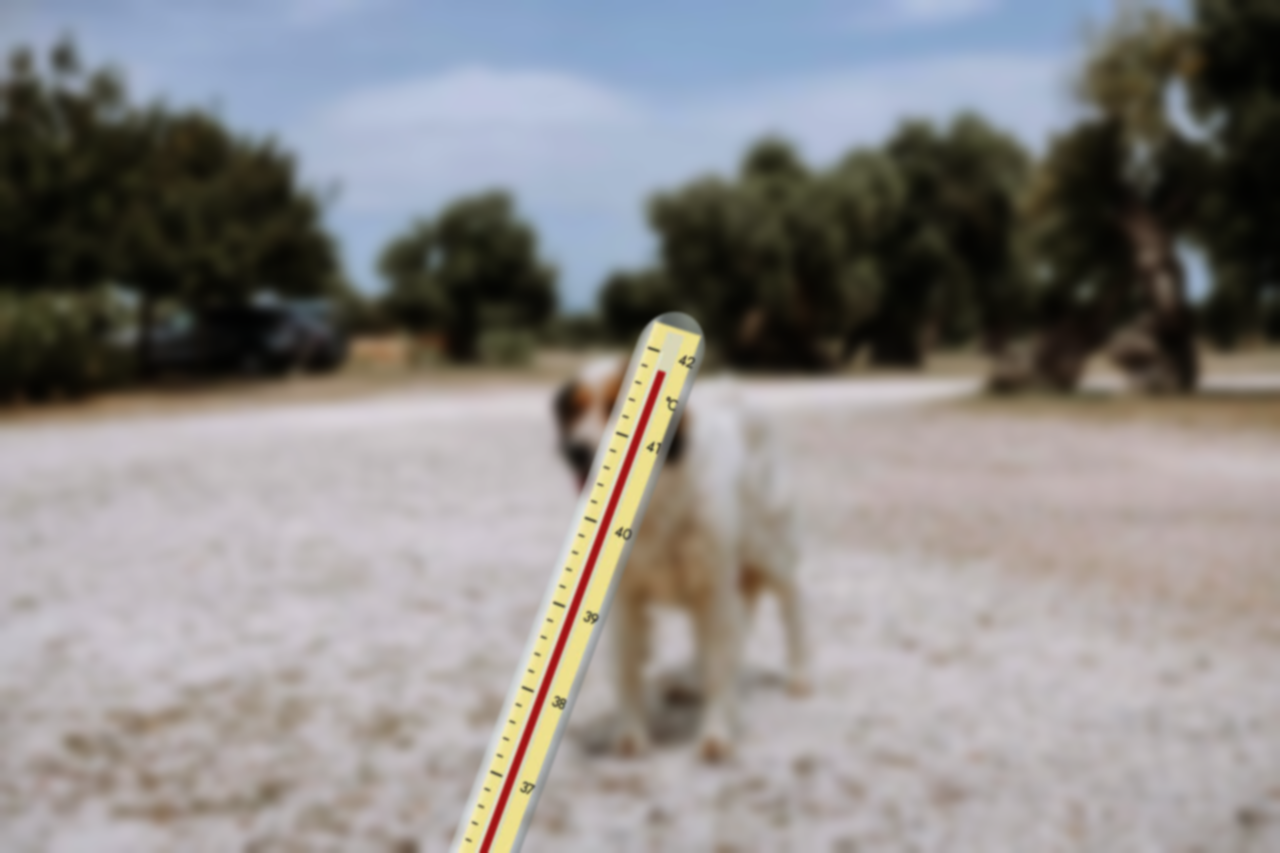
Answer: 41.8
